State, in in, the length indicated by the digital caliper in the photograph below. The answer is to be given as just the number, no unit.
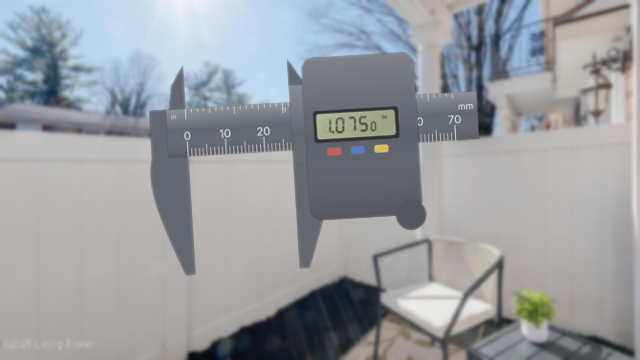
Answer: 1.0750
